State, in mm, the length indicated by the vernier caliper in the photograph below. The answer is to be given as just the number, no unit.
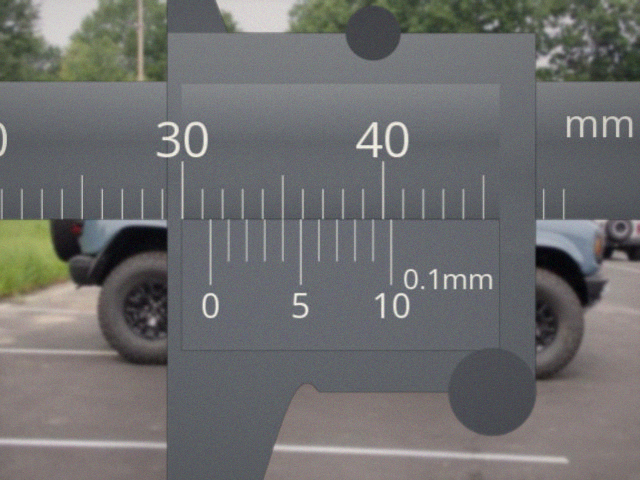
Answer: 31.4
